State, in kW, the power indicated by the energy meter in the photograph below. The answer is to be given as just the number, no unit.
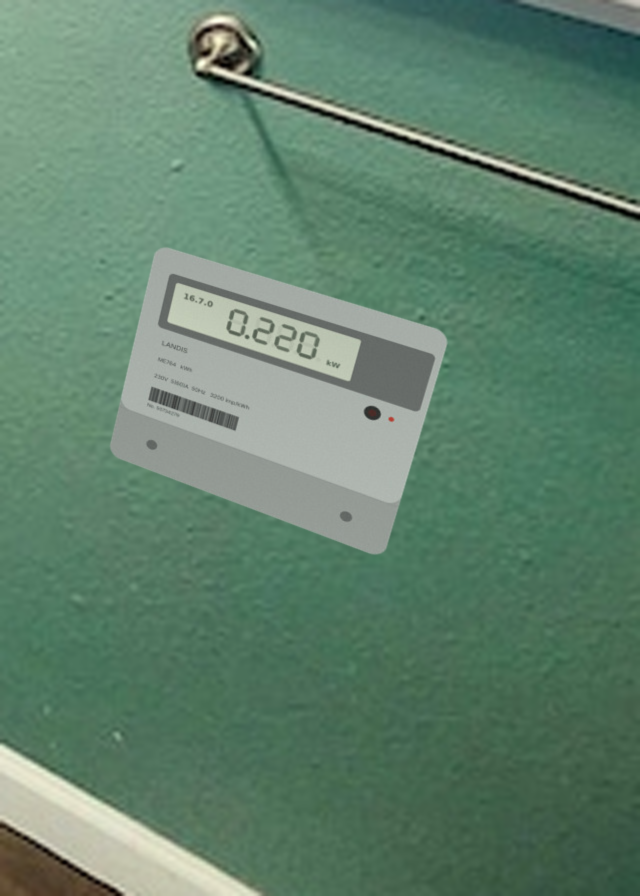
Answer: 0.220
